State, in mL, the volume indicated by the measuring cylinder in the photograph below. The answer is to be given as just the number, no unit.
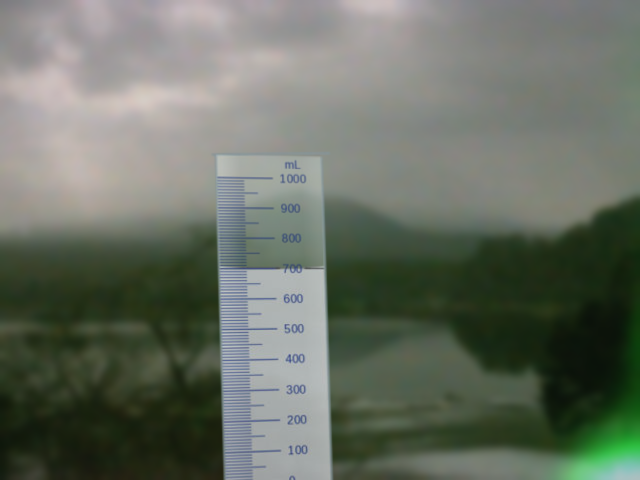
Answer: 700
